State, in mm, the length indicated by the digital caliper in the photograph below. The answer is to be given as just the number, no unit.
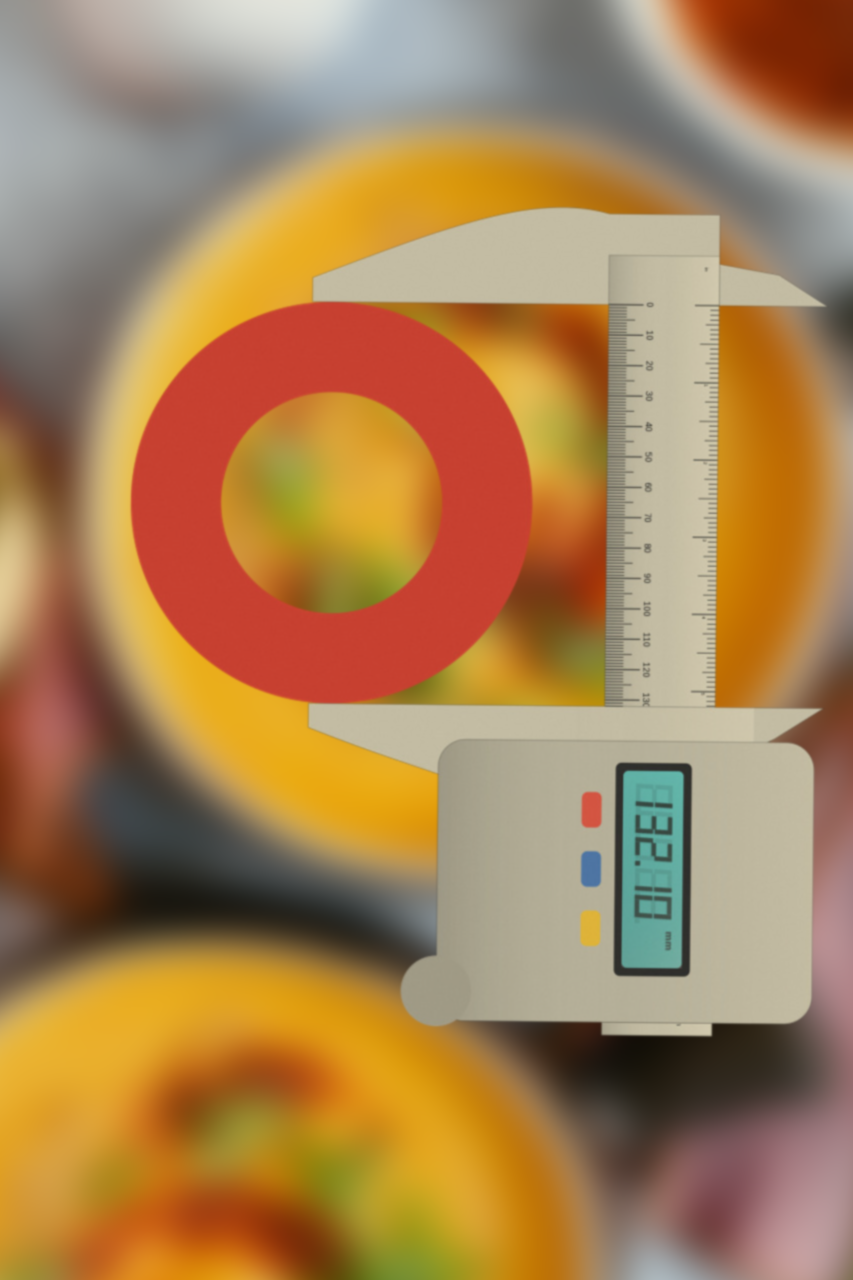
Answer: 132.10
